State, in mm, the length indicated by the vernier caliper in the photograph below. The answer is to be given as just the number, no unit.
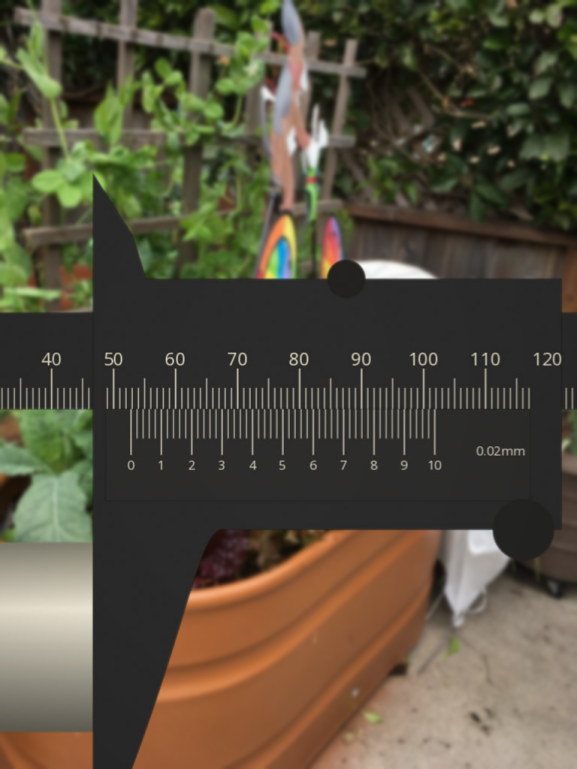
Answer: 52.8
